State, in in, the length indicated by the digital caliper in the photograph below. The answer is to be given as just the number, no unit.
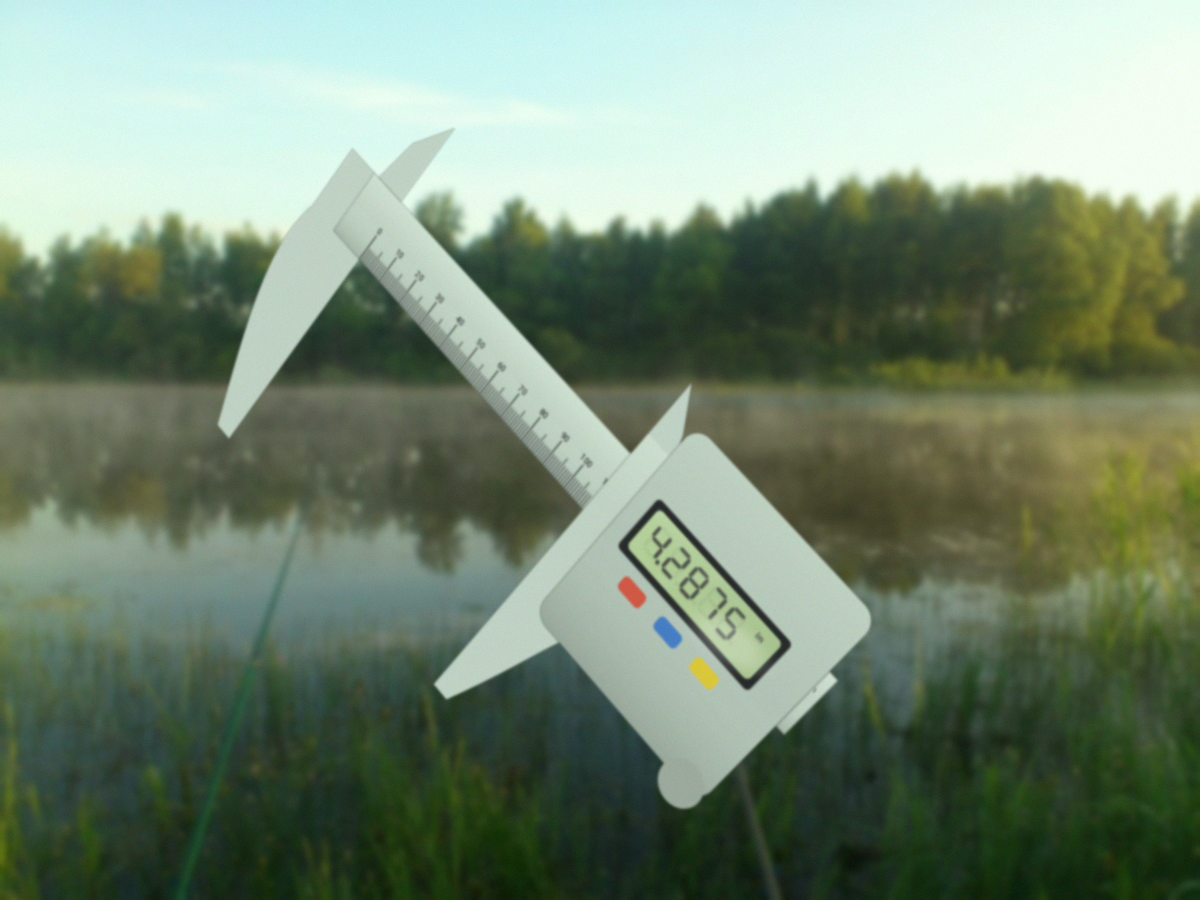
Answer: 4.2875
